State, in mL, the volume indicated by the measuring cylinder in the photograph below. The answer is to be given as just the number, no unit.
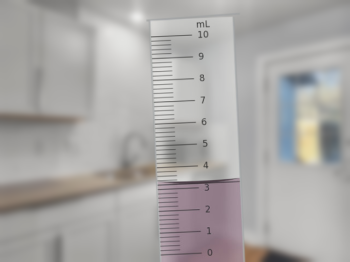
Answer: 3.2
